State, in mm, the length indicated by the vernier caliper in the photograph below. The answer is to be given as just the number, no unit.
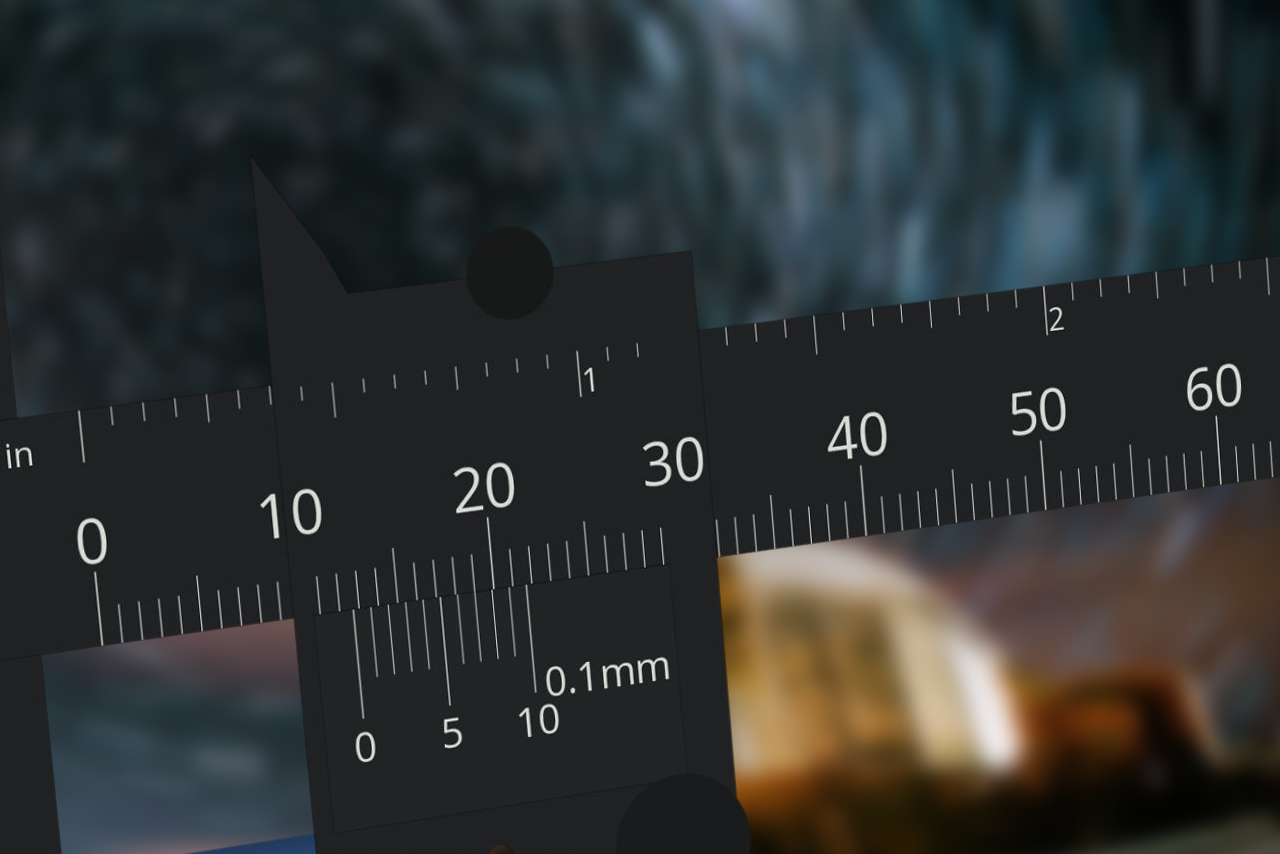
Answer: 12.7
